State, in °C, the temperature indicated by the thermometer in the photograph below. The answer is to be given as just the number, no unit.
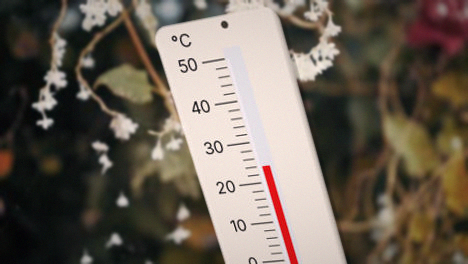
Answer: 24
